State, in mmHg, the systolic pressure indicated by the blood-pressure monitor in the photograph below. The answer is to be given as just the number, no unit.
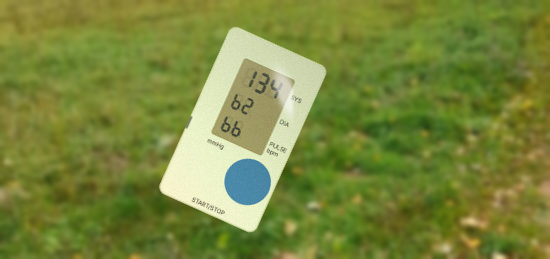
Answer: 134
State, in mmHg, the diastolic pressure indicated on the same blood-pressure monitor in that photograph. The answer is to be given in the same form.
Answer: 62
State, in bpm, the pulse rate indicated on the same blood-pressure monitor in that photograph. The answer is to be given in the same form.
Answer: 66
